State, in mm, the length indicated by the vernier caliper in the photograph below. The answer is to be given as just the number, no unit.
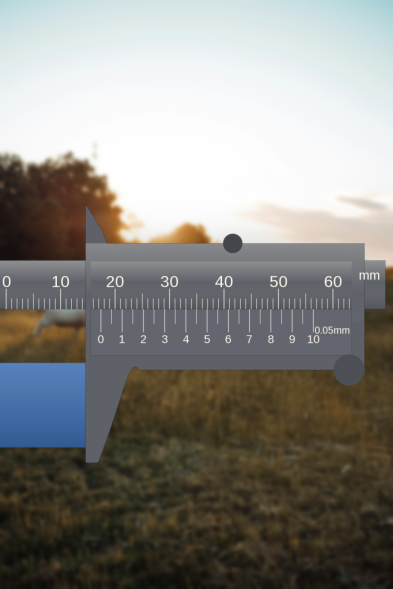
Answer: 17.4
